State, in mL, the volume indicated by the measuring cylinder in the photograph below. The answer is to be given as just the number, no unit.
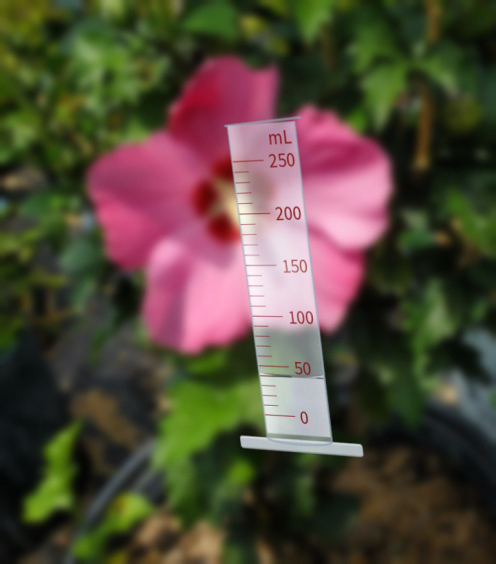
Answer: 40
